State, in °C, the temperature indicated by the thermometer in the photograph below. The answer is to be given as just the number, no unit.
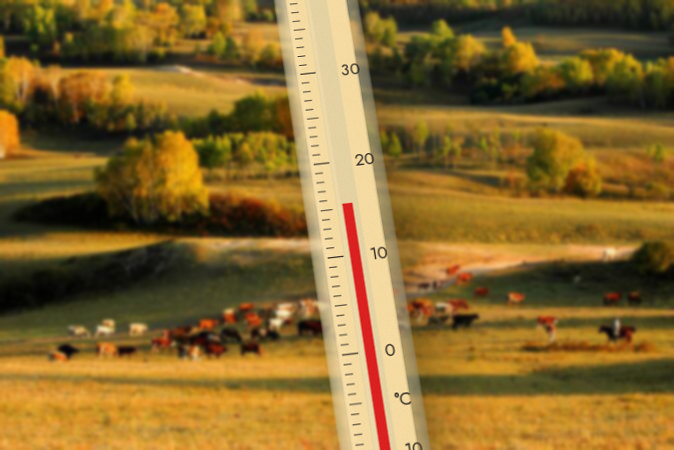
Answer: 15.5
